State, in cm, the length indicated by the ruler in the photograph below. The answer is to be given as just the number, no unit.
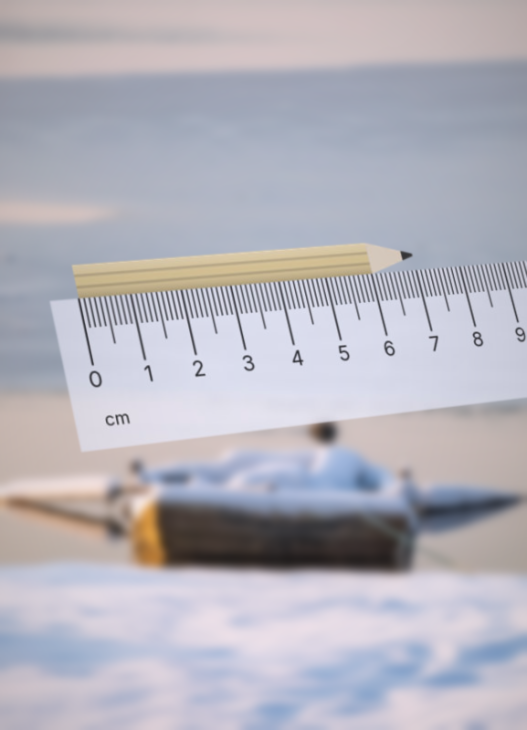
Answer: 7
